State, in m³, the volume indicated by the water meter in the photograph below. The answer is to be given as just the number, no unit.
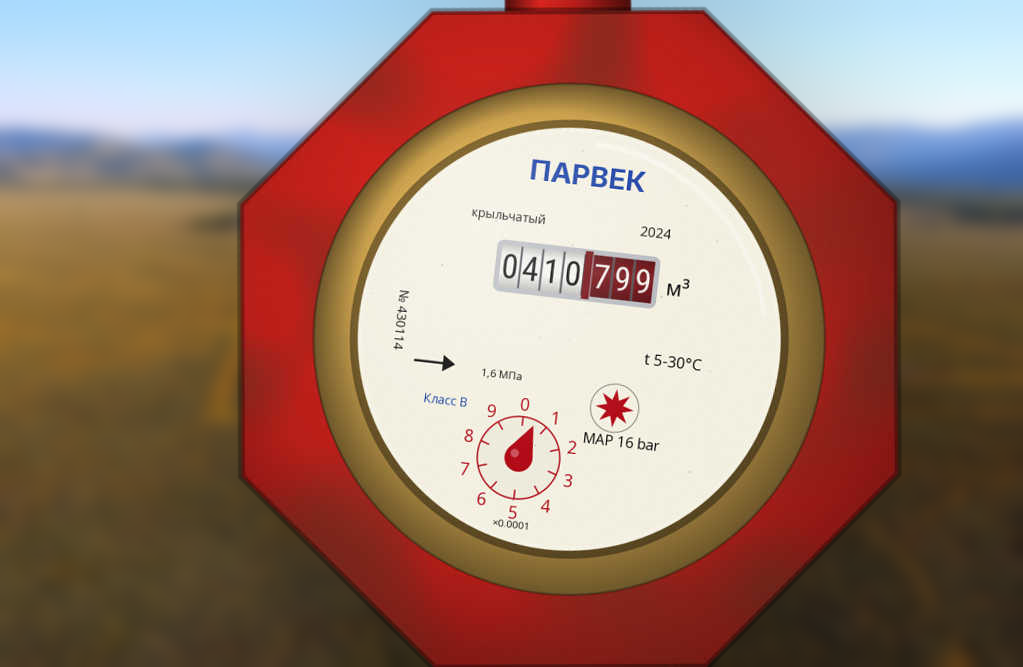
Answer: 410.7990
